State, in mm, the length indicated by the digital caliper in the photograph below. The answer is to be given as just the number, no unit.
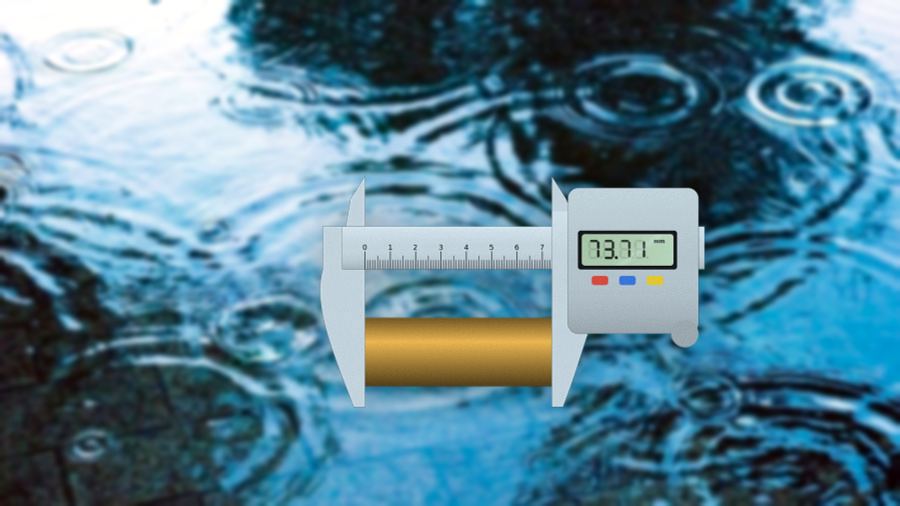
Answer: 73.71
